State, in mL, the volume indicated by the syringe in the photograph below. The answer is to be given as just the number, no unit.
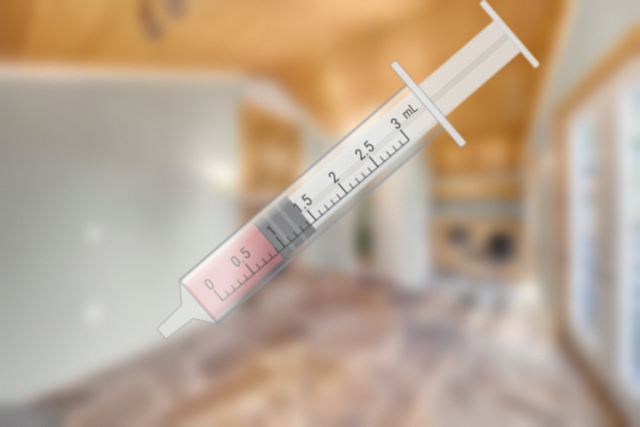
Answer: 0.9
